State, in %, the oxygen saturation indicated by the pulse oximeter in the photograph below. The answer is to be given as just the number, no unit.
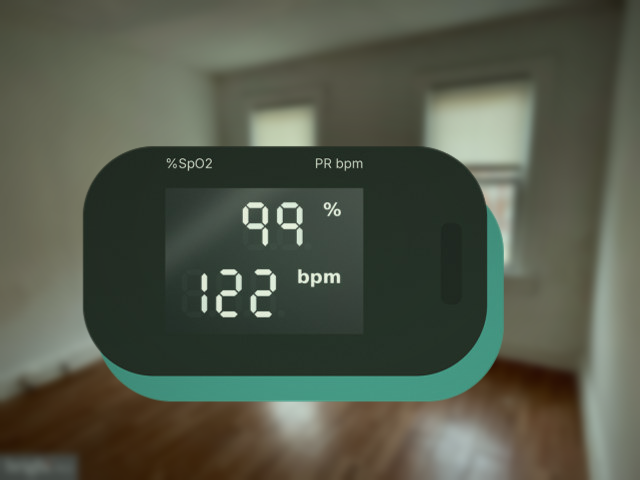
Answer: 99
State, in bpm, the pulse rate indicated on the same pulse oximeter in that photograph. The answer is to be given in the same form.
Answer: 122
